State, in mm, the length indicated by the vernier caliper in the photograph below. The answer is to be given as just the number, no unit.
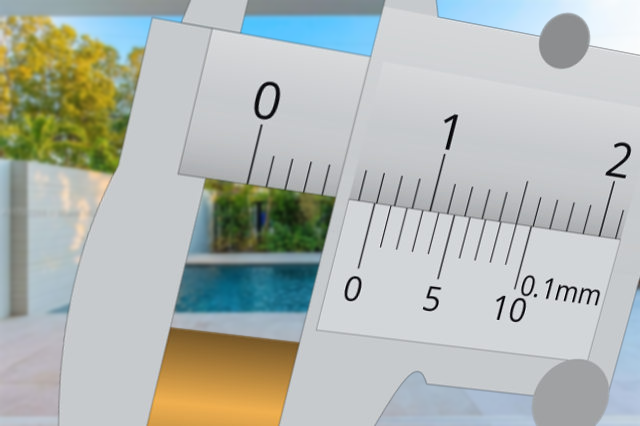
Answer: 6.9
